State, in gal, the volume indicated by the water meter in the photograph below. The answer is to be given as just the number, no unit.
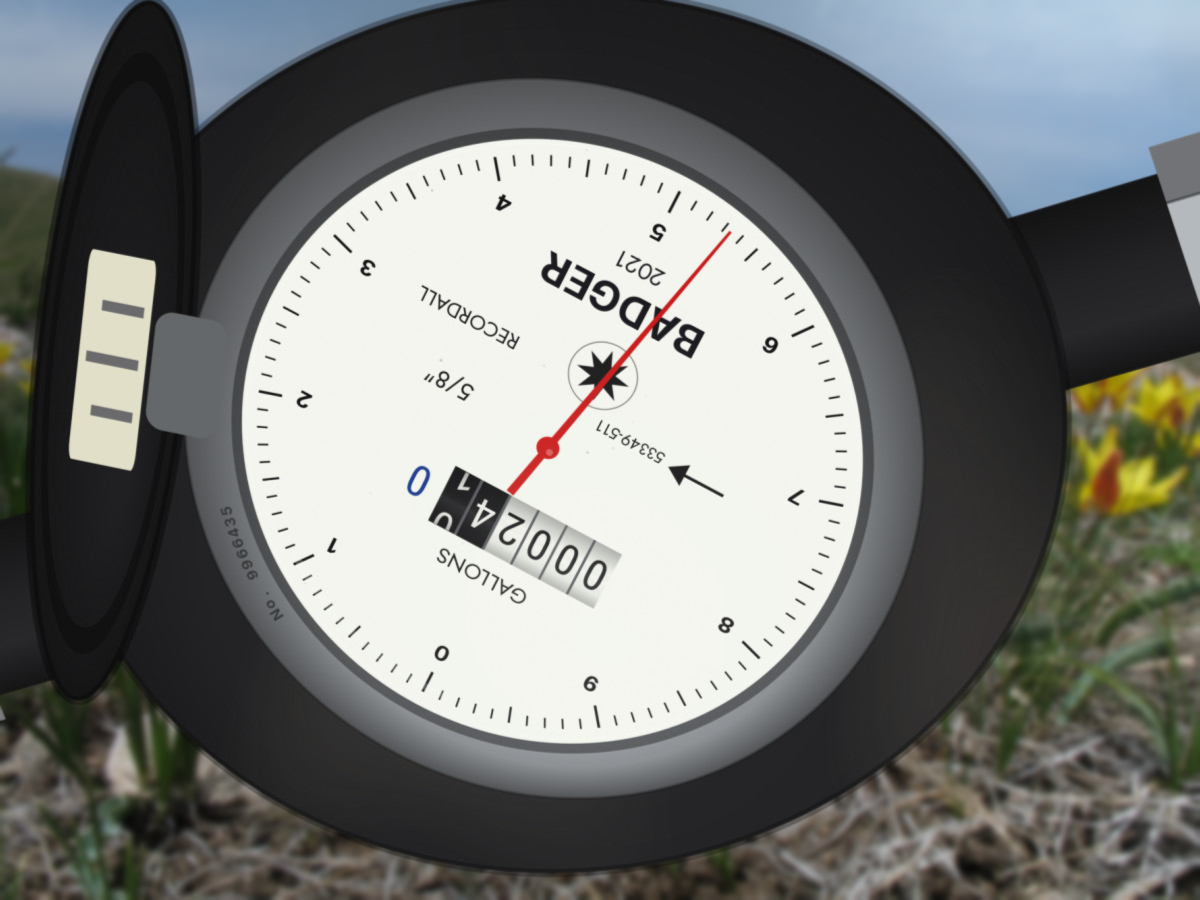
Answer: 2405.3
